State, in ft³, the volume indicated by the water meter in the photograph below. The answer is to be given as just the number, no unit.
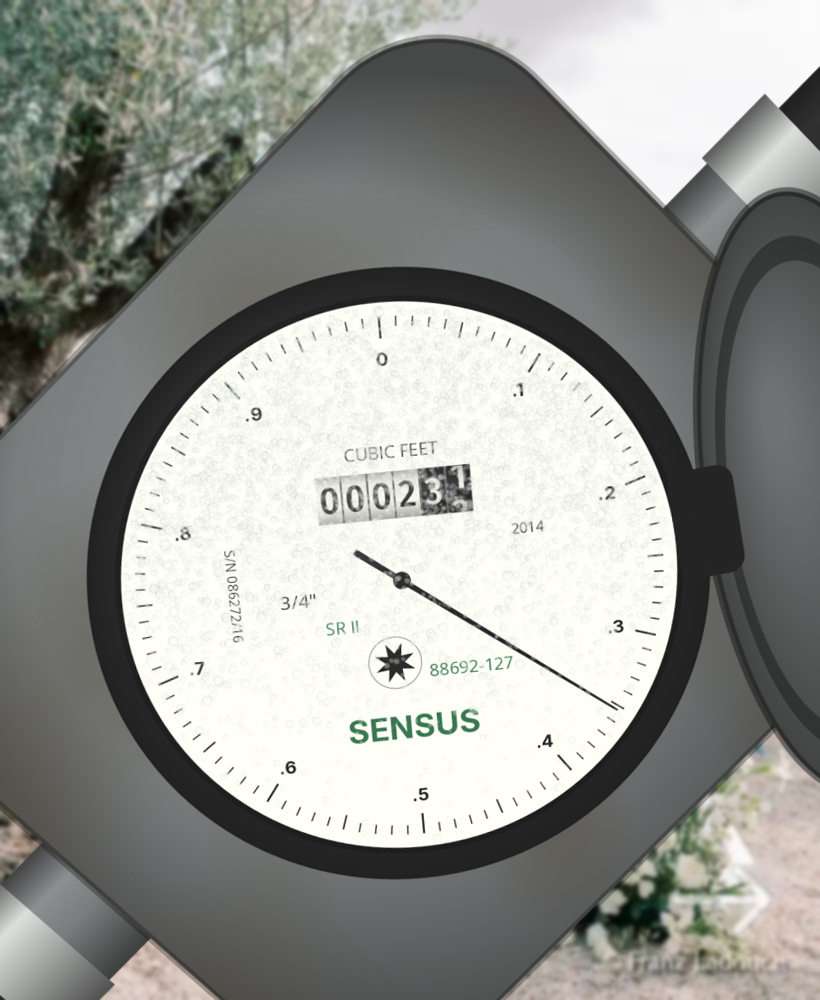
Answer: 231.35
